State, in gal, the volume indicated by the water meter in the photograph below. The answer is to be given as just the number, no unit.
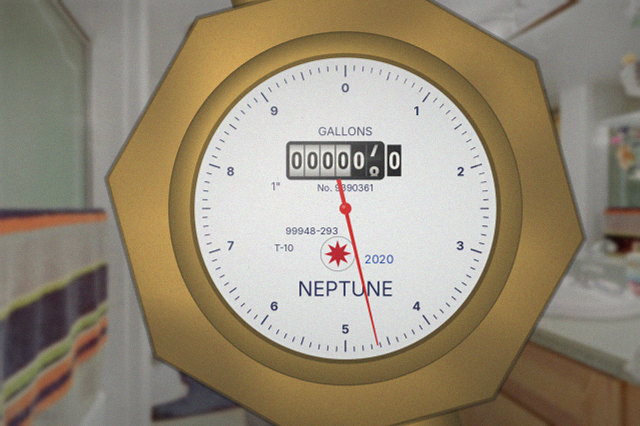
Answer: 74.6
